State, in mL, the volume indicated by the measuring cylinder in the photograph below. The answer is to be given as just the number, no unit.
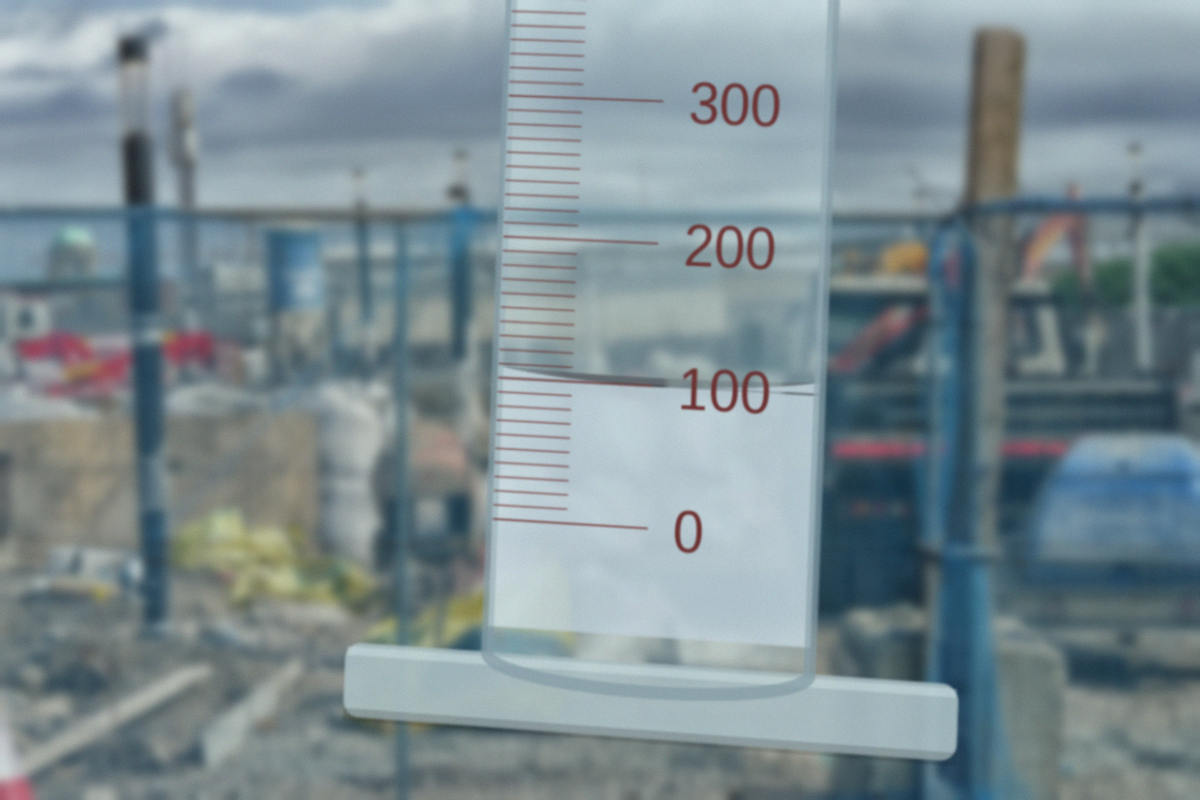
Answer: 100
